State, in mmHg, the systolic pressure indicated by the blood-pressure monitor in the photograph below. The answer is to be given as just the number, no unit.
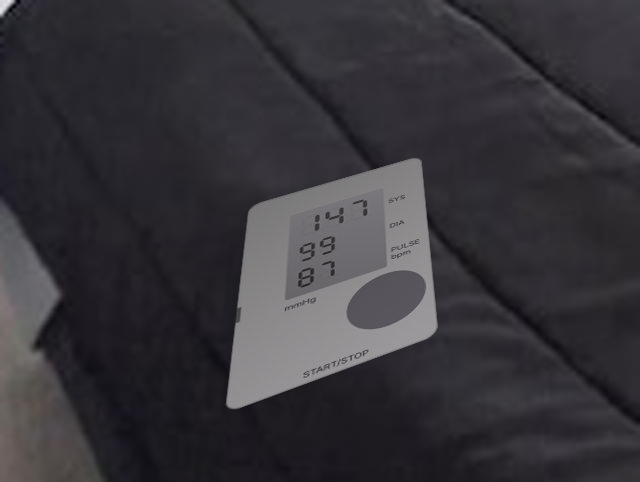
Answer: 147
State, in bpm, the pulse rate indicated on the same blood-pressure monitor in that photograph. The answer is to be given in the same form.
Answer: 87
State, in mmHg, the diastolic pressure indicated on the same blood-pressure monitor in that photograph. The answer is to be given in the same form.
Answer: 99
